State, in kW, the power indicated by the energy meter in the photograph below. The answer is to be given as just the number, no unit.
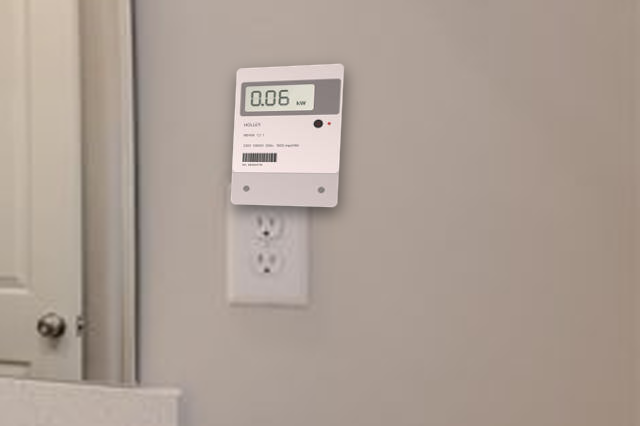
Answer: 0.06
